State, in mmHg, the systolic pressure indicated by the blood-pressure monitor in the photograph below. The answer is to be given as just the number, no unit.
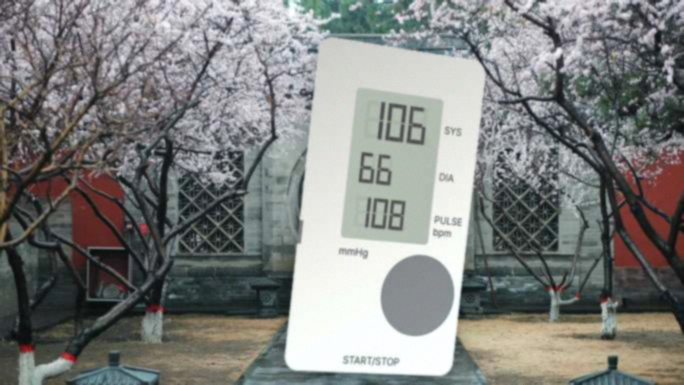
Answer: 106
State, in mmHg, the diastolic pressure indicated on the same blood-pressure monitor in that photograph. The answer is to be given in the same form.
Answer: 66
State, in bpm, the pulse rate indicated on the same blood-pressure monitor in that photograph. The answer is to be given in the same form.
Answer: 108
